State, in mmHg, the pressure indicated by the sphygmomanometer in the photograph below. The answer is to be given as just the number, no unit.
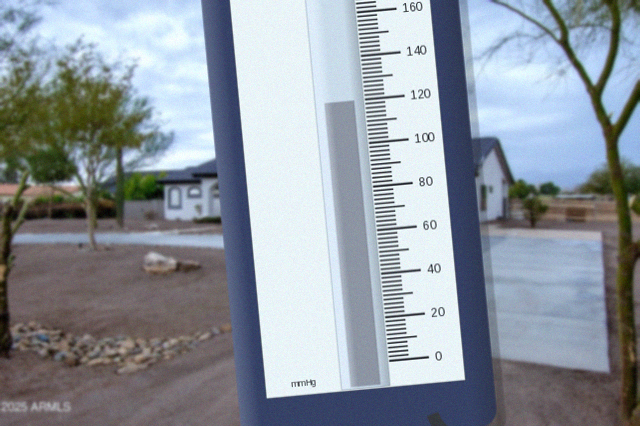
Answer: 120
